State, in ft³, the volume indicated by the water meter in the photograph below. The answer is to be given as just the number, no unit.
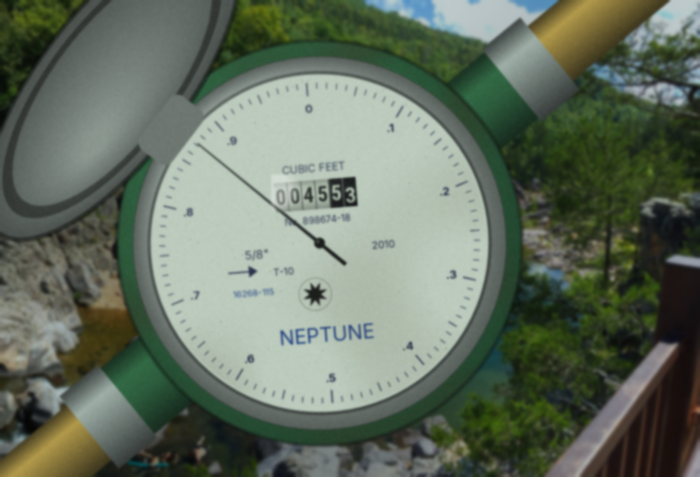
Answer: 4552.87
